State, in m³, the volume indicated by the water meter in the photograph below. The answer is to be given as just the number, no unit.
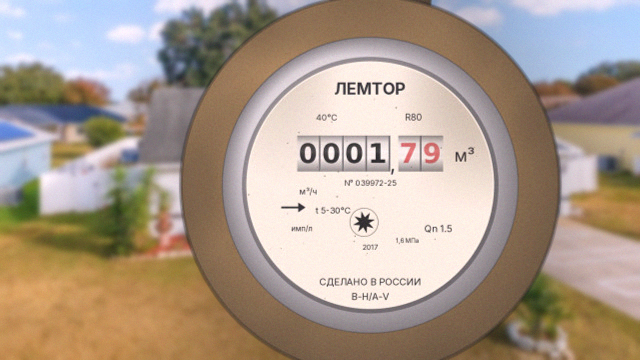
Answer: 1.79
